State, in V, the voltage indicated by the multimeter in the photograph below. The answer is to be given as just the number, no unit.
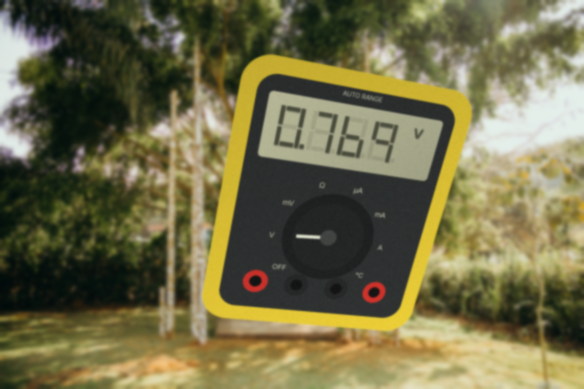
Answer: 0.769
